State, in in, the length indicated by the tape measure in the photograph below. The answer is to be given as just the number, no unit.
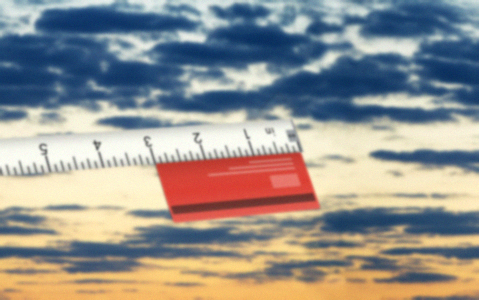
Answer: 3
